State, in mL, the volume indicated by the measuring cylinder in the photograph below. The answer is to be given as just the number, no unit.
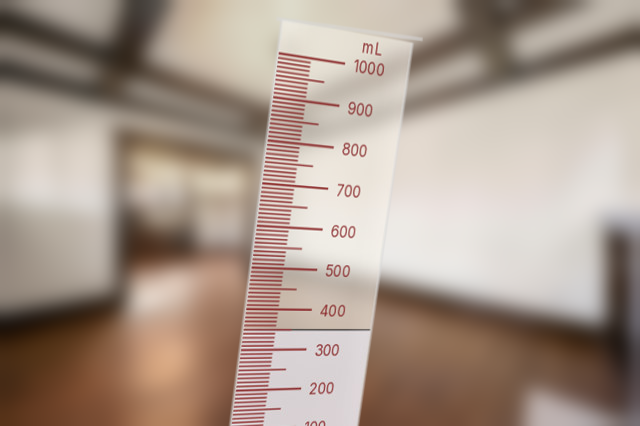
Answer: 350
